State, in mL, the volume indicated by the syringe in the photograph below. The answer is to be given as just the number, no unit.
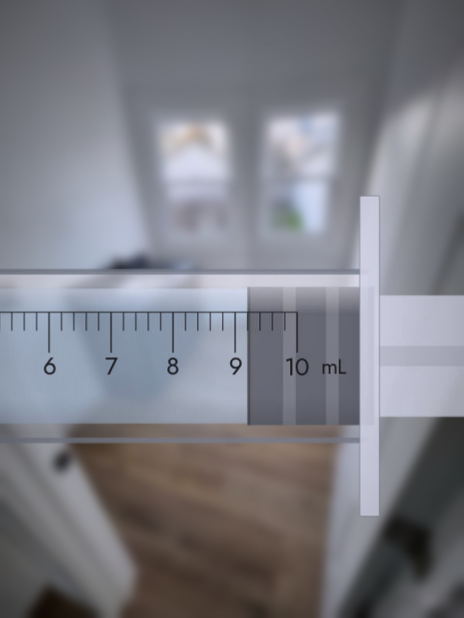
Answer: 9.2
